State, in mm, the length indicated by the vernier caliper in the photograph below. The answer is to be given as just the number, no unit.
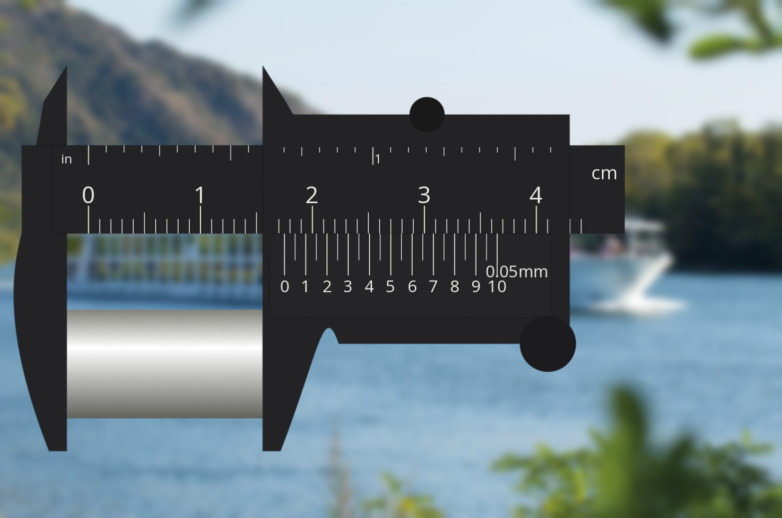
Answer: 17.5
